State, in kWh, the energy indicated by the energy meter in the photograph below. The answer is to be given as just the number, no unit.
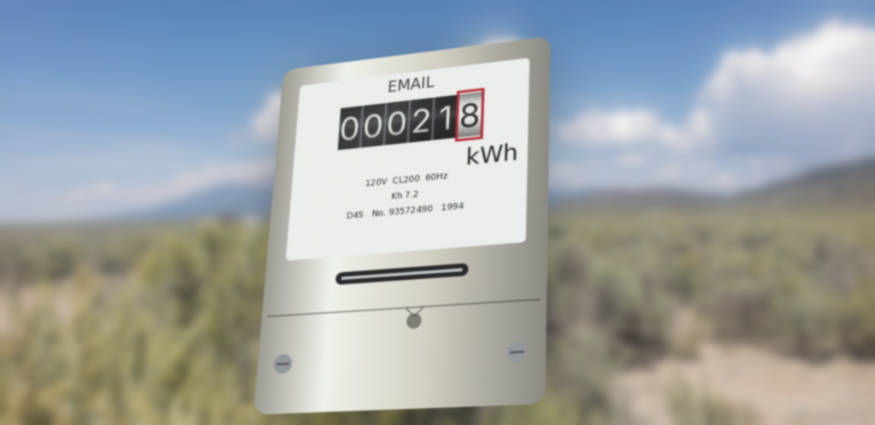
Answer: 21.8
